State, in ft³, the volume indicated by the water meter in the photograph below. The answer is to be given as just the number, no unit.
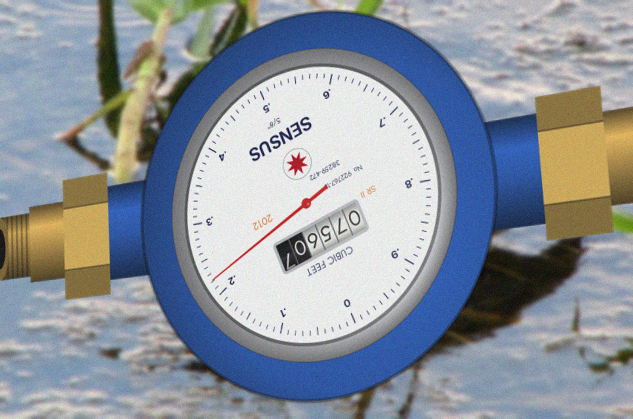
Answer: 75607.22
